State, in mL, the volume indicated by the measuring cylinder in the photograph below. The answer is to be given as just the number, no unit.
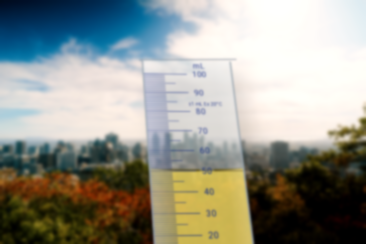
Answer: 50
